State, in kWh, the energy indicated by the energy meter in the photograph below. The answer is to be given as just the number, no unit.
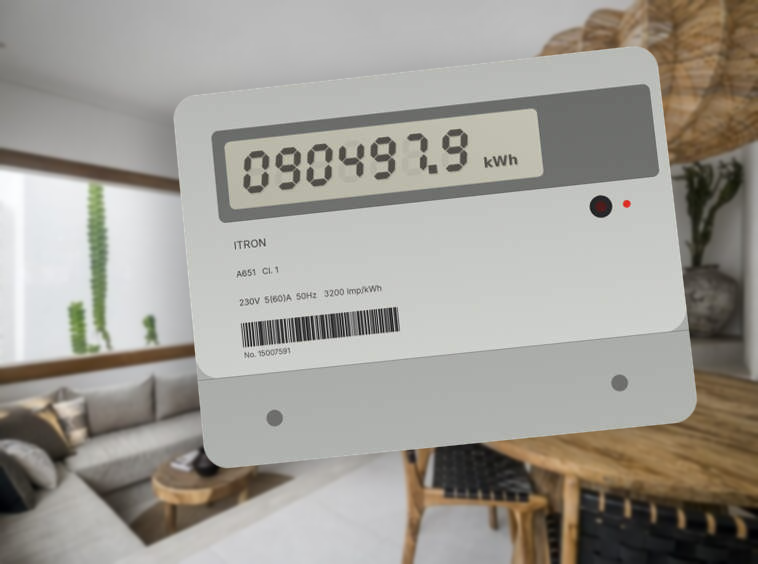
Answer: 90497.9
